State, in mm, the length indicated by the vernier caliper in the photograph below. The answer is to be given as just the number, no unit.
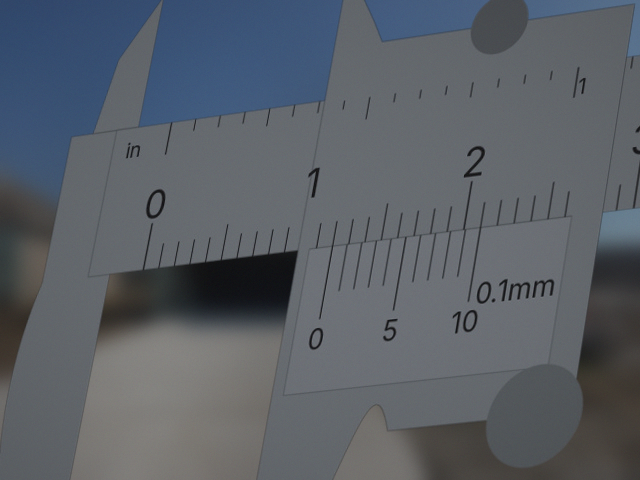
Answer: 12.0
